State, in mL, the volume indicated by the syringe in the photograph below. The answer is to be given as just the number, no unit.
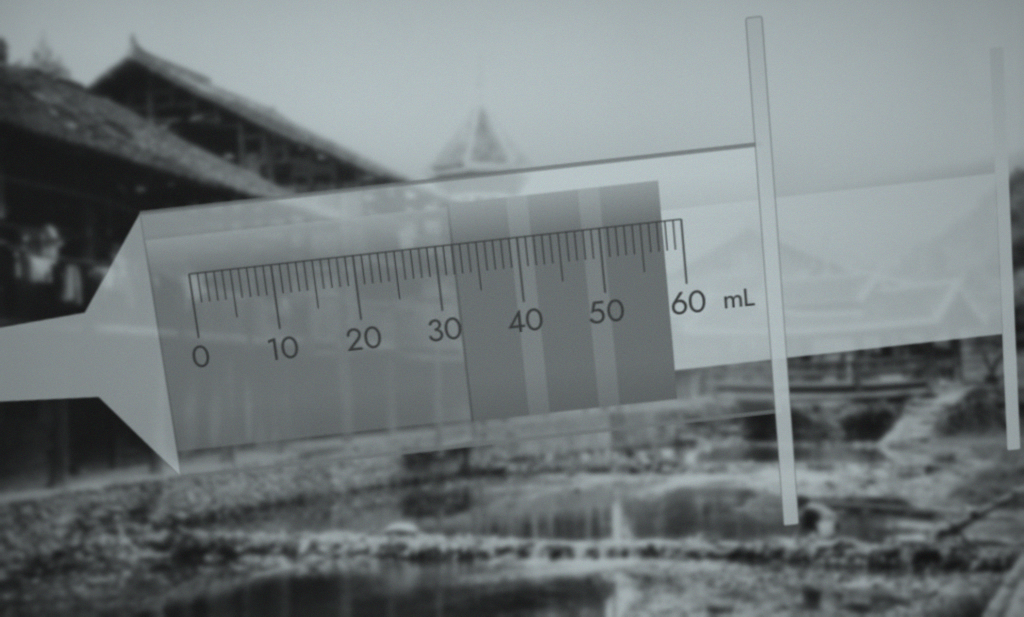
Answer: 32
